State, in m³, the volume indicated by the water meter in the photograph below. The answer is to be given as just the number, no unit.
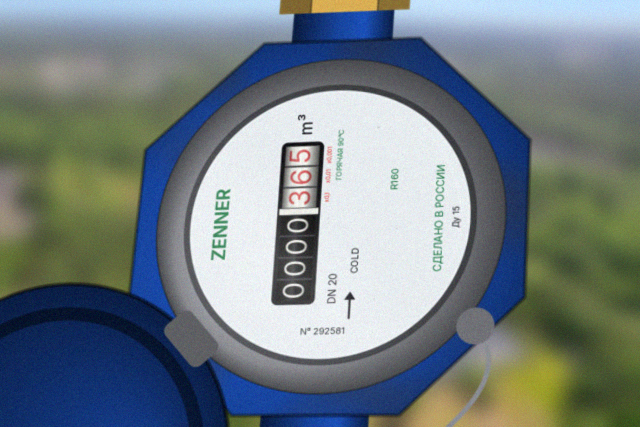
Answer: 0.365
